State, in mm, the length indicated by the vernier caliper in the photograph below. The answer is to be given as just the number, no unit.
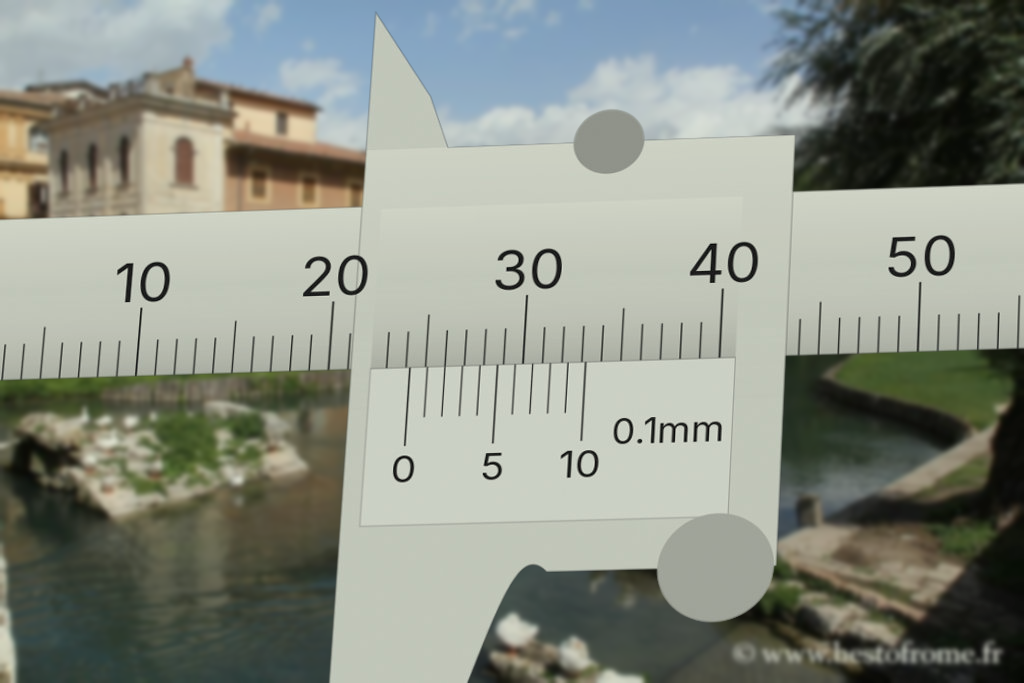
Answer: 24.2
